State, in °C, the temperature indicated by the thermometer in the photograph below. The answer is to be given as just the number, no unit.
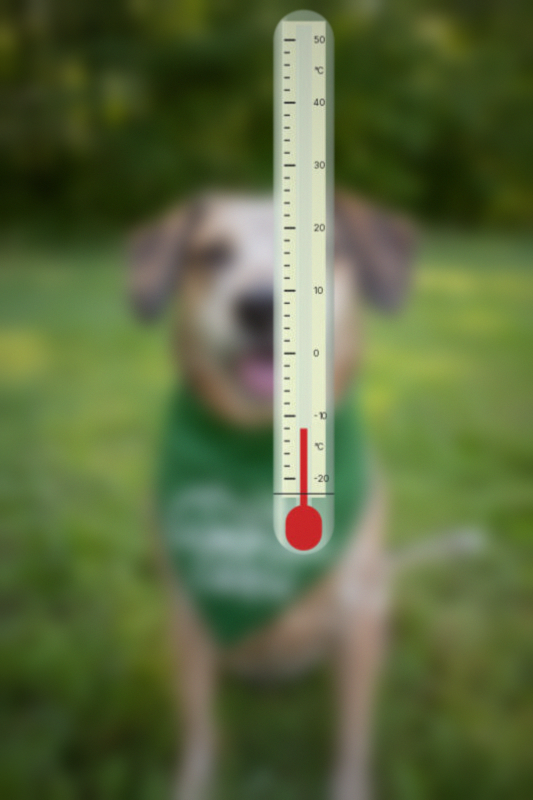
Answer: -12
